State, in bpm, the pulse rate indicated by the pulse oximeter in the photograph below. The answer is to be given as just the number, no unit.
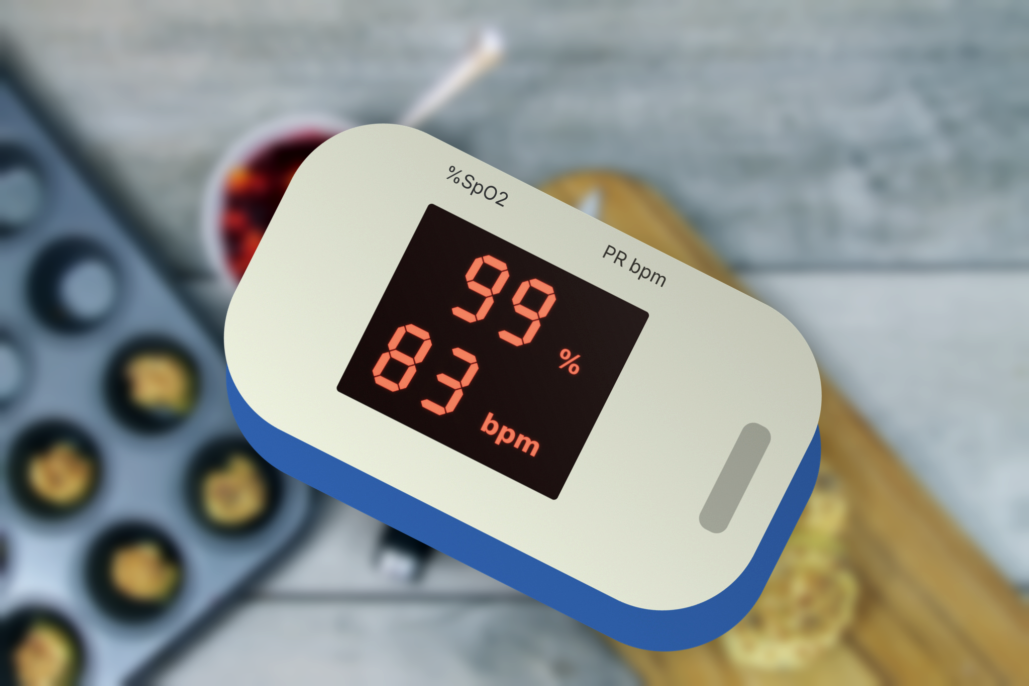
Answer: 83
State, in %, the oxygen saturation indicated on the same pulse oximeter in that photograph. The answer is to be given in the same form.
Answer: 99
